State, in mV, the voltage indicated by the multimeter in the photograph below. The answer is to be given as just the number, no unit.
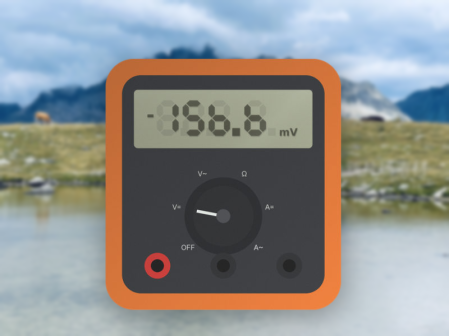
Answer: -156.6
